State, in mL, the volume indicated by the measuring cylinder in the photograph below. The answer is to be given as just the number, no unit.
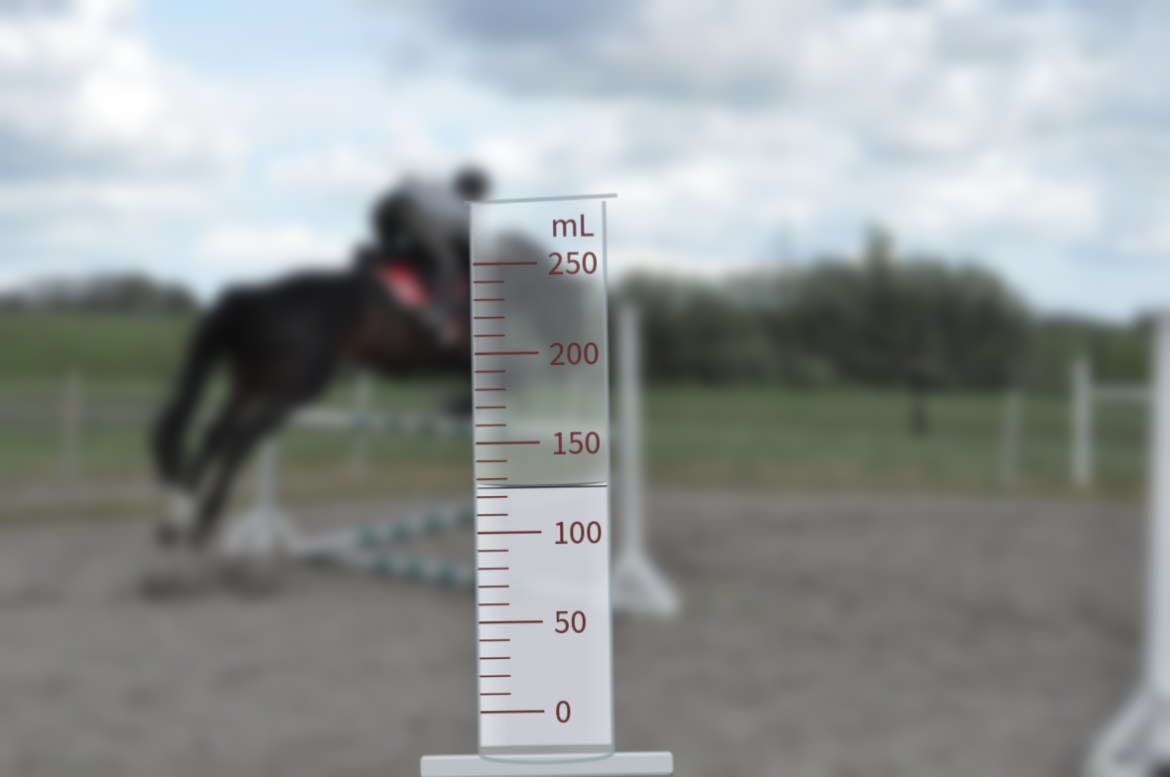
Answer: 125
